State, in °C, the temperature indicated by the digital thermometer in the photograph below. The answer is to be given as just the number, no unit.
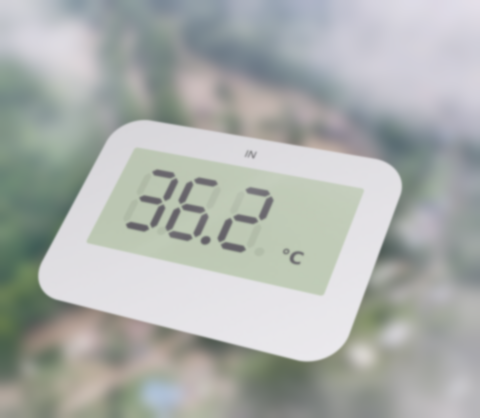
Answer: 36.2
